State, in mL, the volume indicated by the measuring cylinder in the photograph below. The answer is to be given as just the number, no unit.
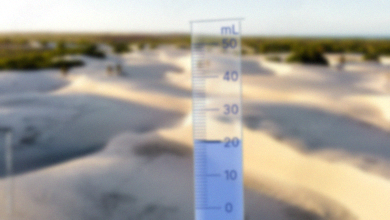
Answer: 20
